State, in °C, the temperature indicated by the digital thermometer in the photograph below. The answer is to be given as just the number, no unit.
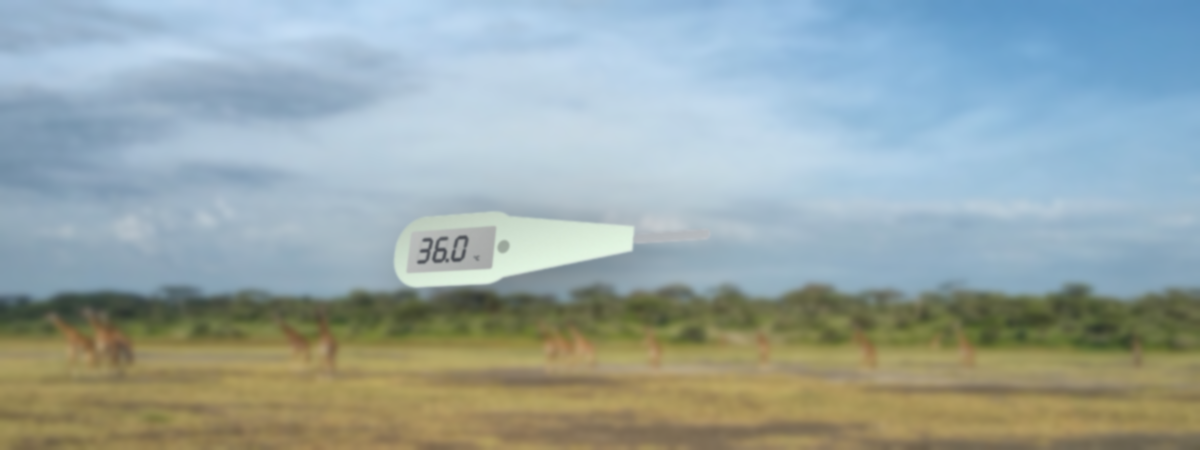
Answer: 36.0
